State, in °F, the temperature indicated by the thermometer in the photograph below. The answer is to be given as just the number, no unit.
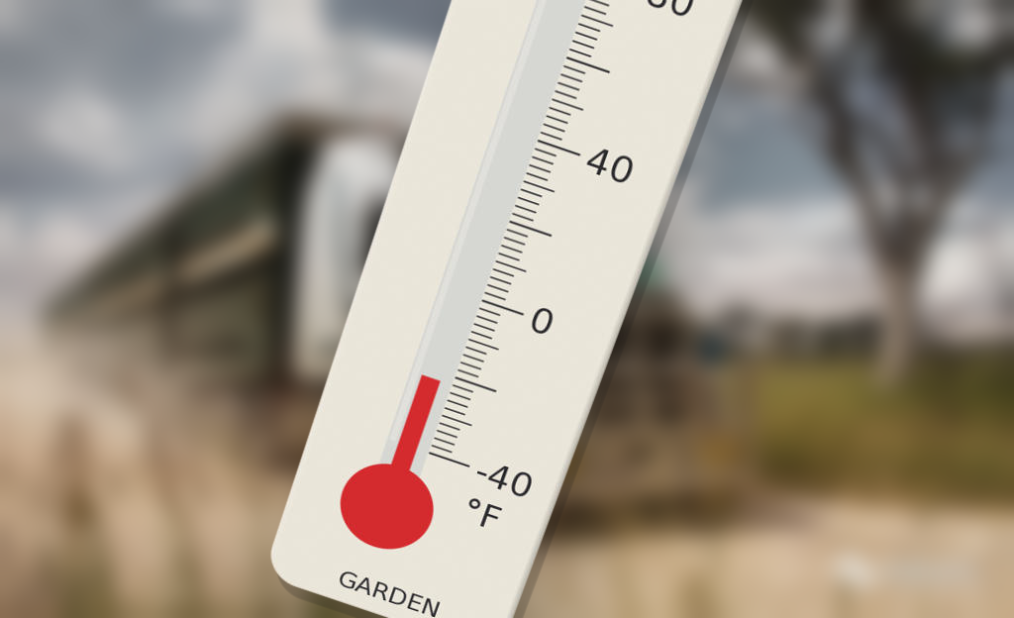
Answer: -22
